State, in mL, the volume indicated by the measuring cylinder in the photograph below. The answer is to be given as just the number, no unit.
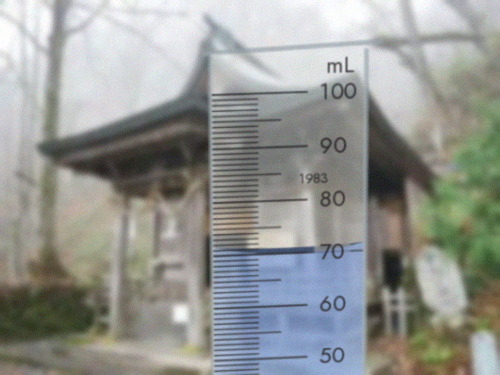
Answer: 70
